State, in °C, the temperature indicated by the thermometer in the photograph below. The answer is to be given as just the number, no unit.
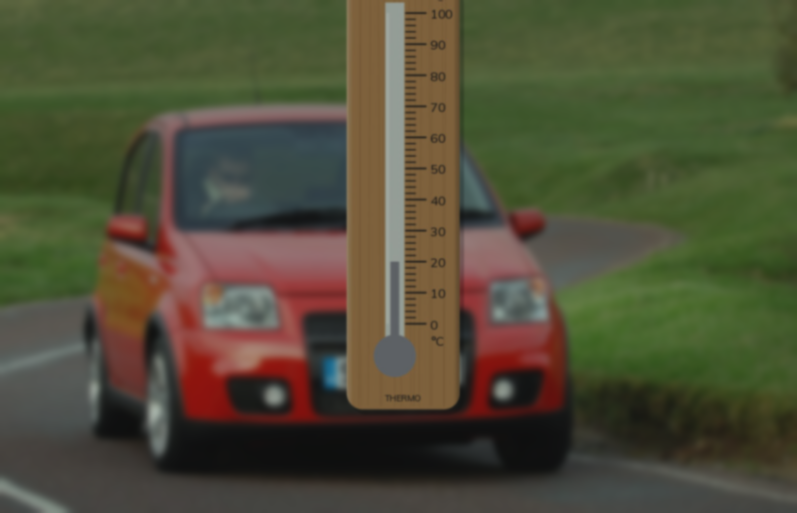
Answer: 20
